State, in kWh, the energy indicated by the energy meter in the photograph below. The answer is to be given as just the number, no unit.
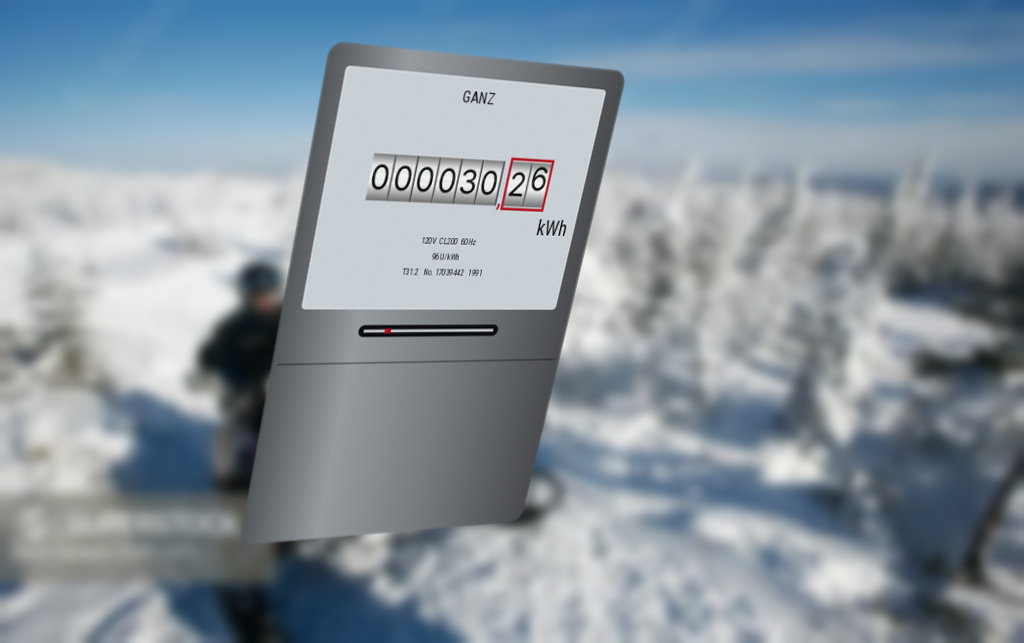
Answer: 30.26
